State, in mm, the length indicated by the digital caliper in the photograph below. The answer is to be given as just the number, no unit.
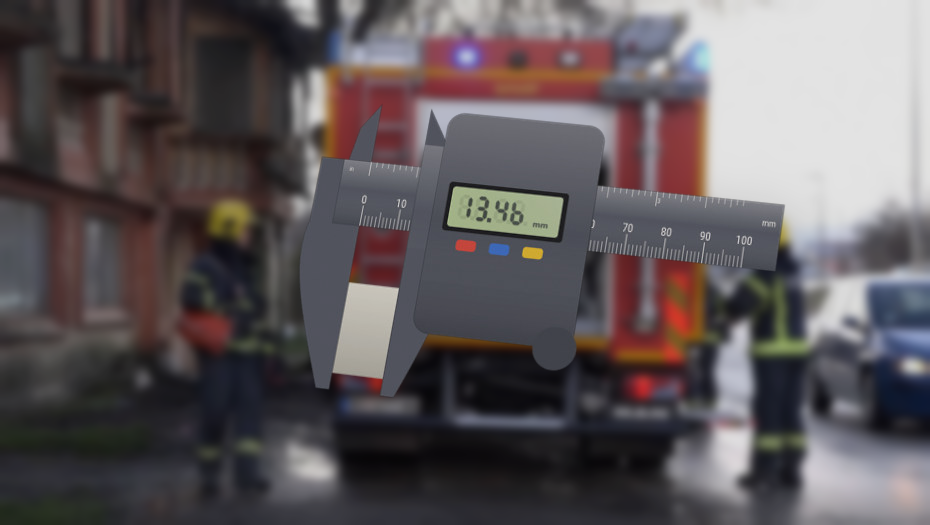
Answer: 13.46
